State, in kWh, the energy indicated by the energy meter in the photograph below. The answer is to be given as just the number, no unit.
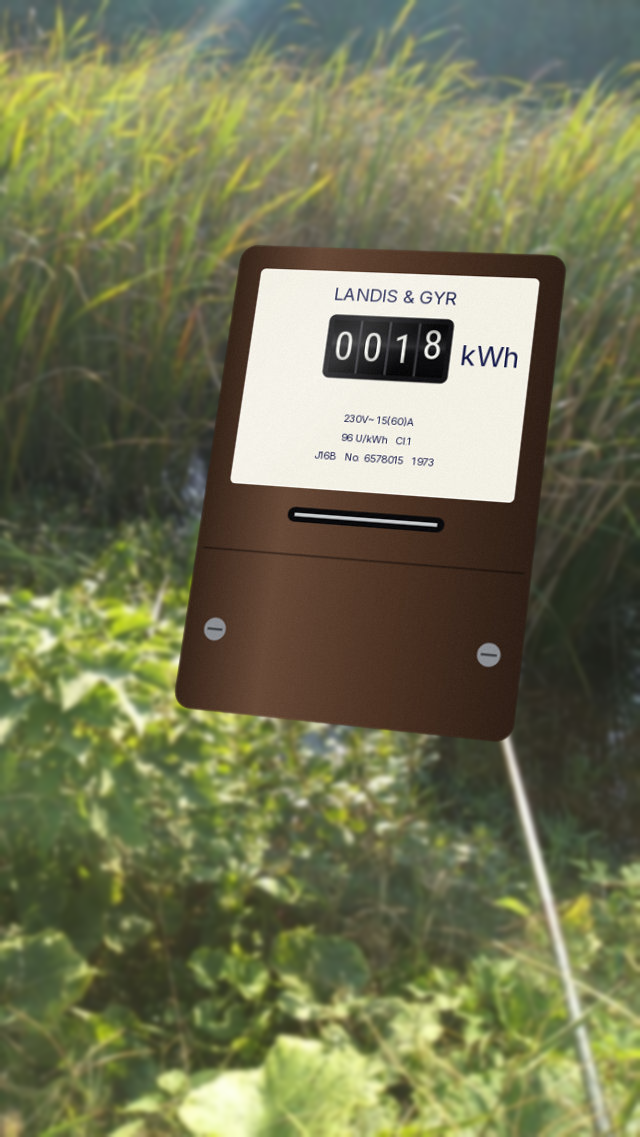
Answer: 18
